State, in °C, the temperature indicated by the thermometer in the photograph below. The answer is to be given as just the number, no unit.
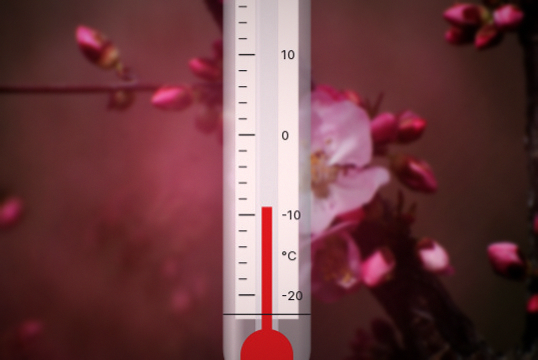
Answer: -9
